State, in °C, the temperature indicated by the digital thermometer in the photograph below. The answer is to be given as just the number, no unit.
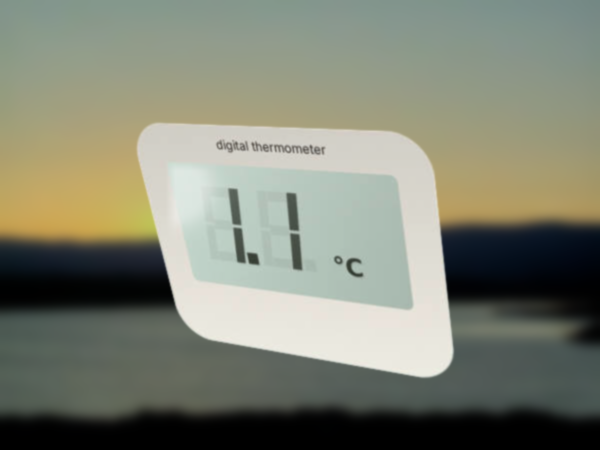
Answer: 1.1
